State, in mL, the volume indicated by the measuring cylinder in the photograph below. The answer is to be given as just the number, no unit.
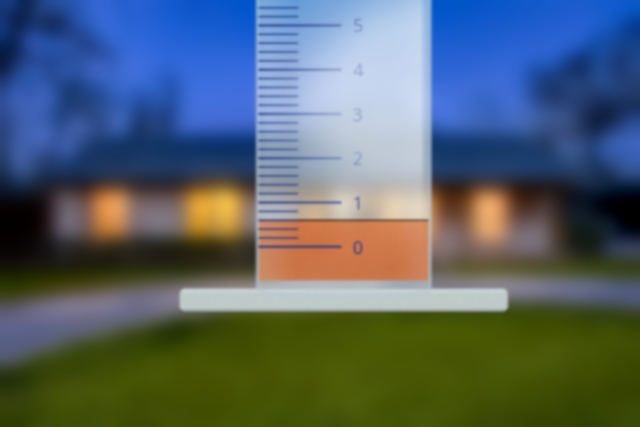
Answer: 0.6
